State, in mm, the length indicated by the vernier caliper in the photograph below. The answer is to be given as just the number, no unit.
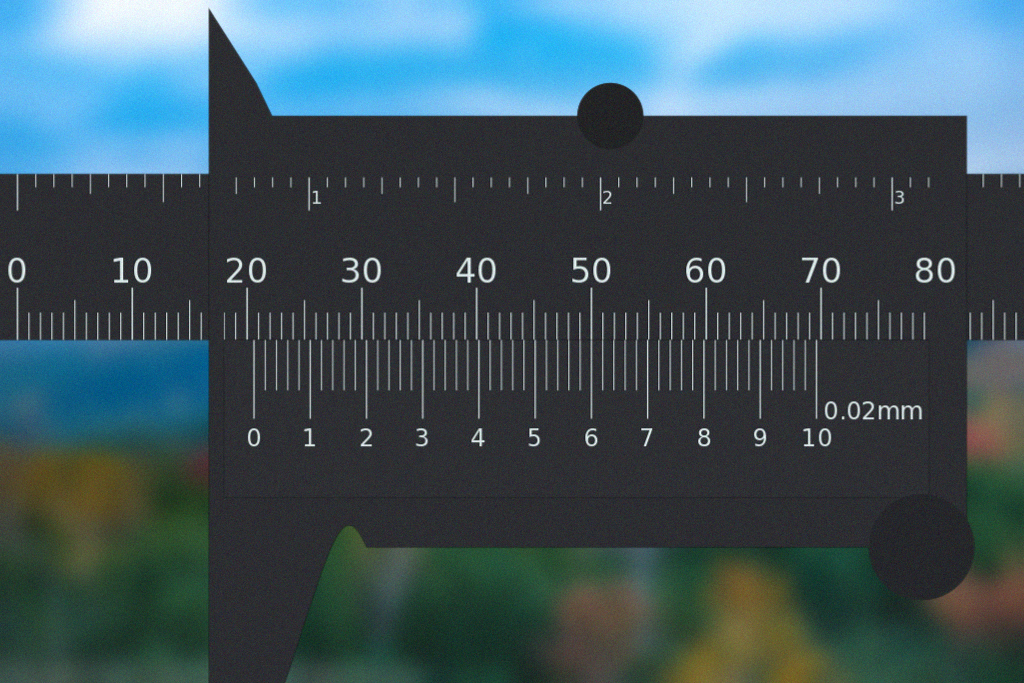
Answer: 20.6
